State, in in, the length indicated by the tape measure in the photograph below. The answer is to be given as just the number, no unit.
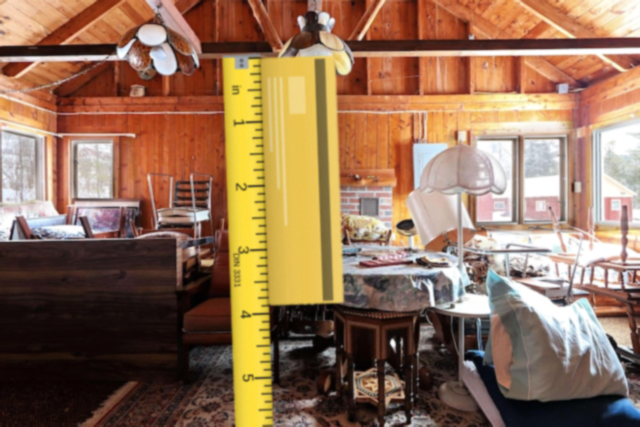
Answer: 3.875
